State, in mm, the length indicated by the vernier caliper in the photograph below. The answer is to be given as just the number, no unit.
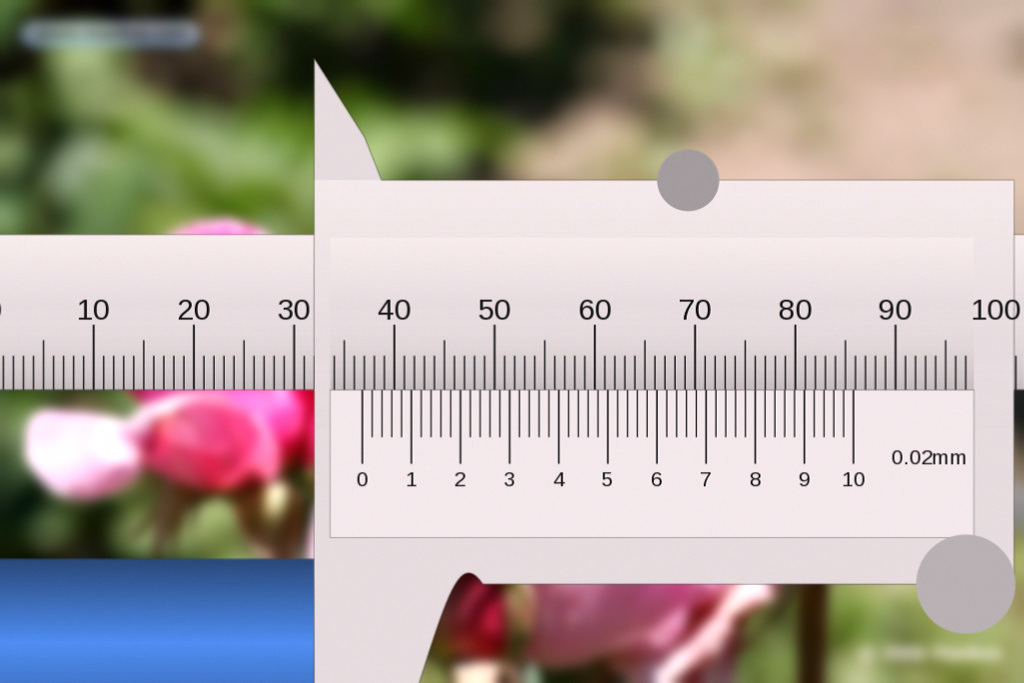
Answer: 36.8
